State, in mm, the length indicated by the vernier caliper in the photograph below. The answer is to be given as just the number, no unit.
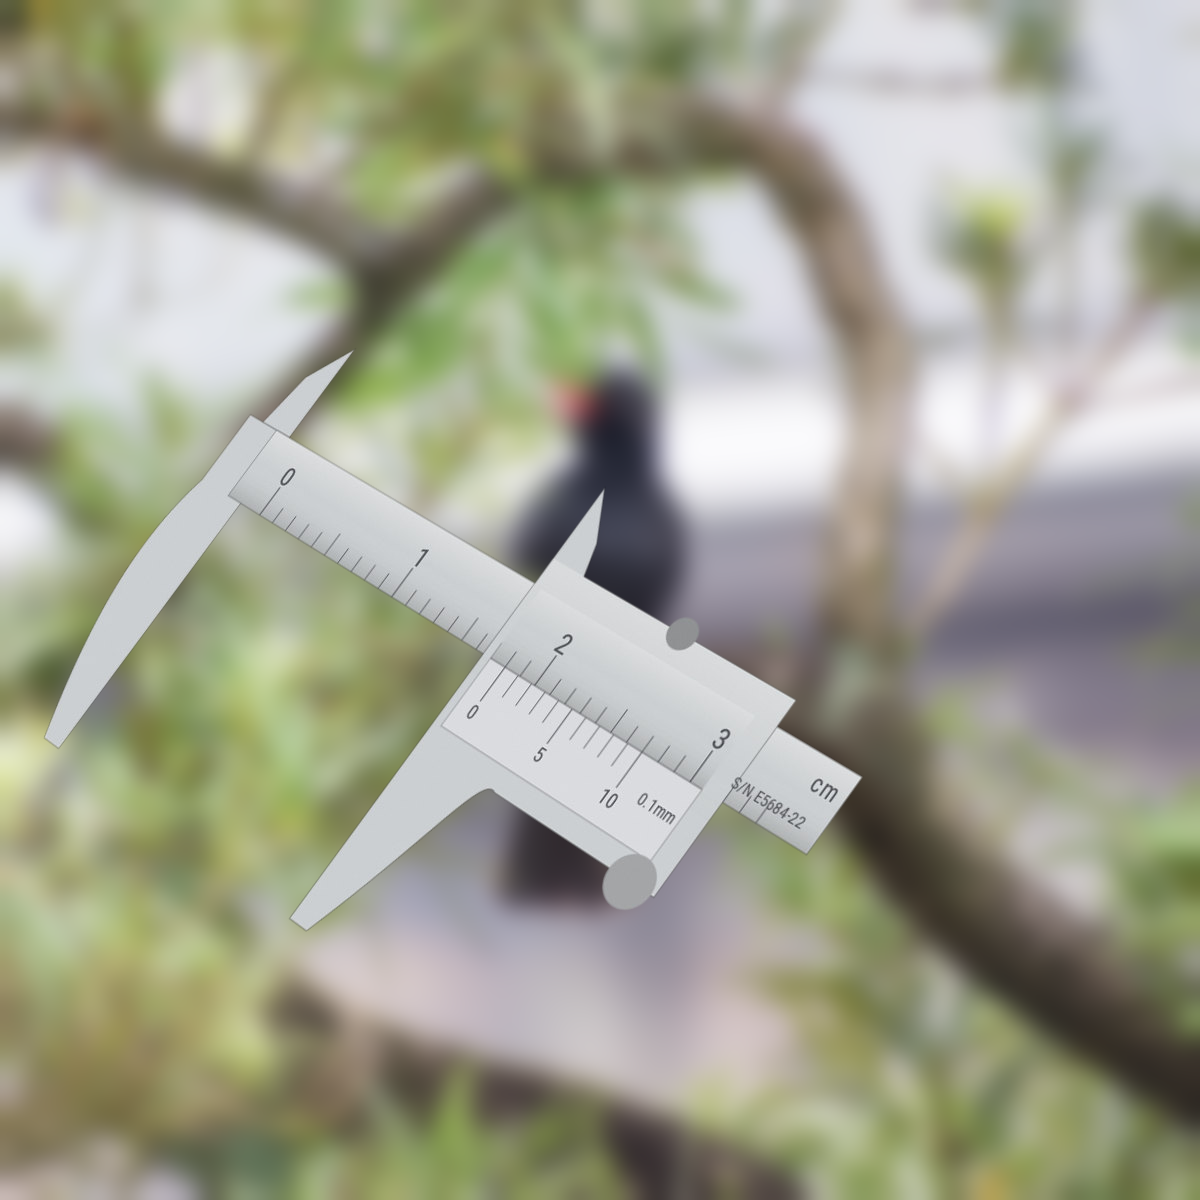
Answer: 18.0
